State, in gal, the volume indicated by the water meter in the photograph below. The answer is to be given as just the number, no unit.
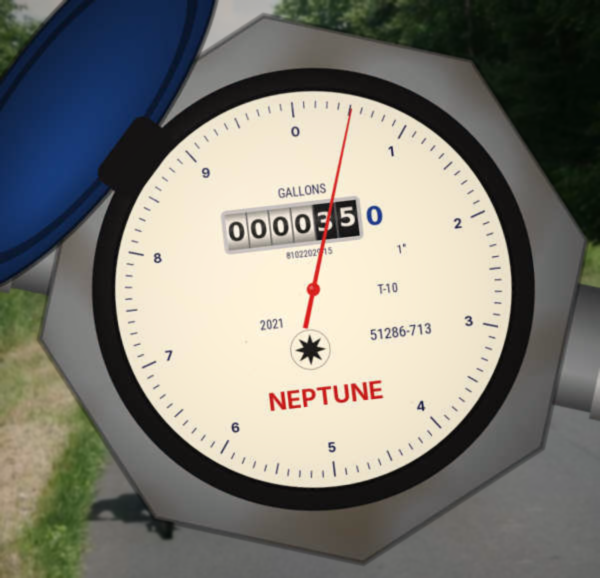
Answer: 350.5
